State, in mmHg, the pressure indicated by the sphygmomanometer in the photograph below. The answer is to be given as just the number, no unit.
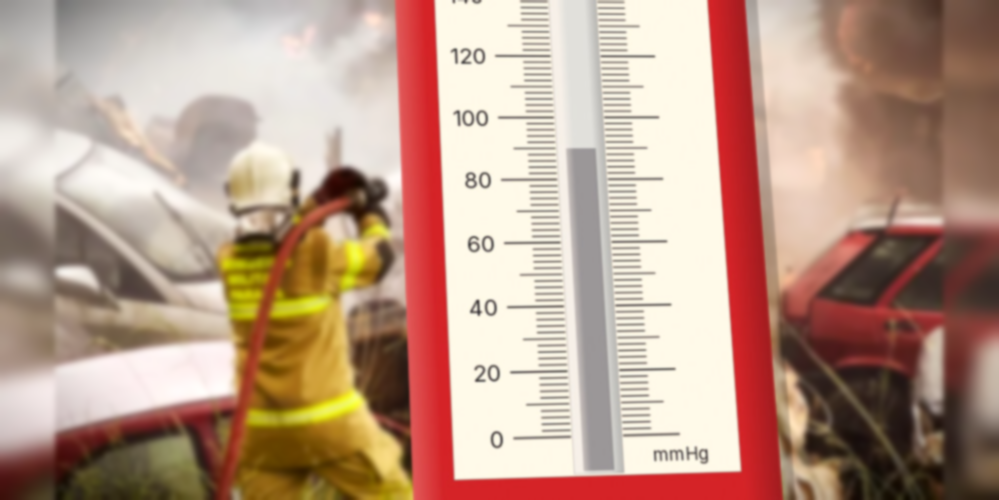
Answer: 90
